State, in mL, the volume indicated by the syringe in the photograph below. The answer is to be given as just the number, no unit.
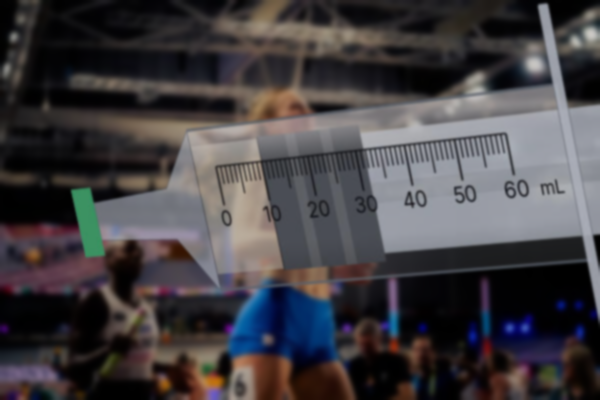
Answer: 10
